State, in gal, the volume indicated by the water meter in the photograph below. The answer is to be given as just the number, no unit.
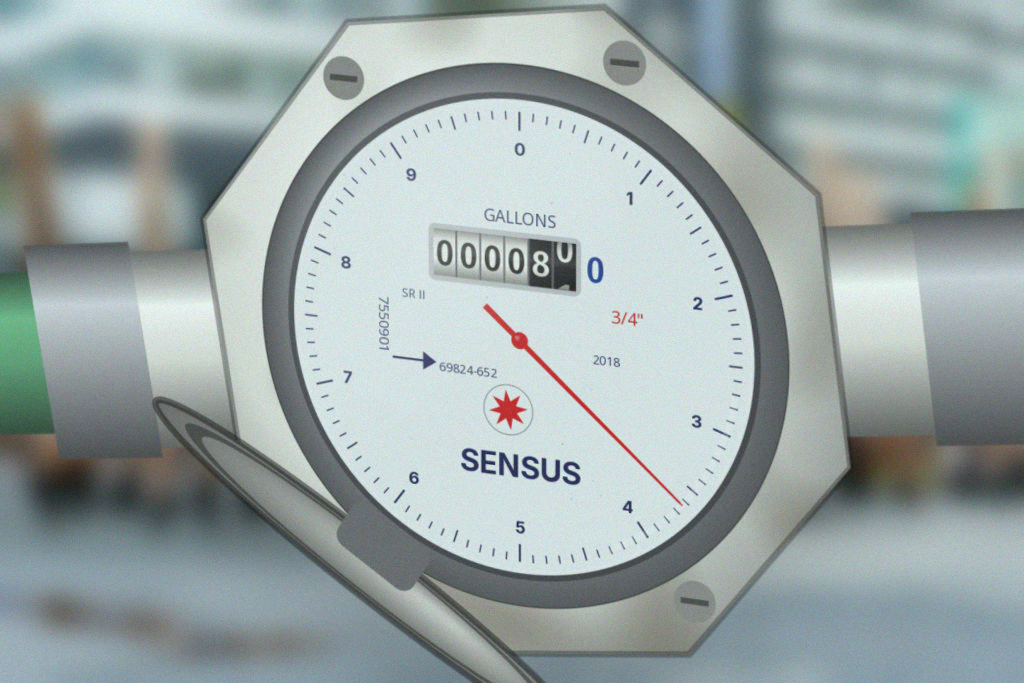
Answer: 803.6
